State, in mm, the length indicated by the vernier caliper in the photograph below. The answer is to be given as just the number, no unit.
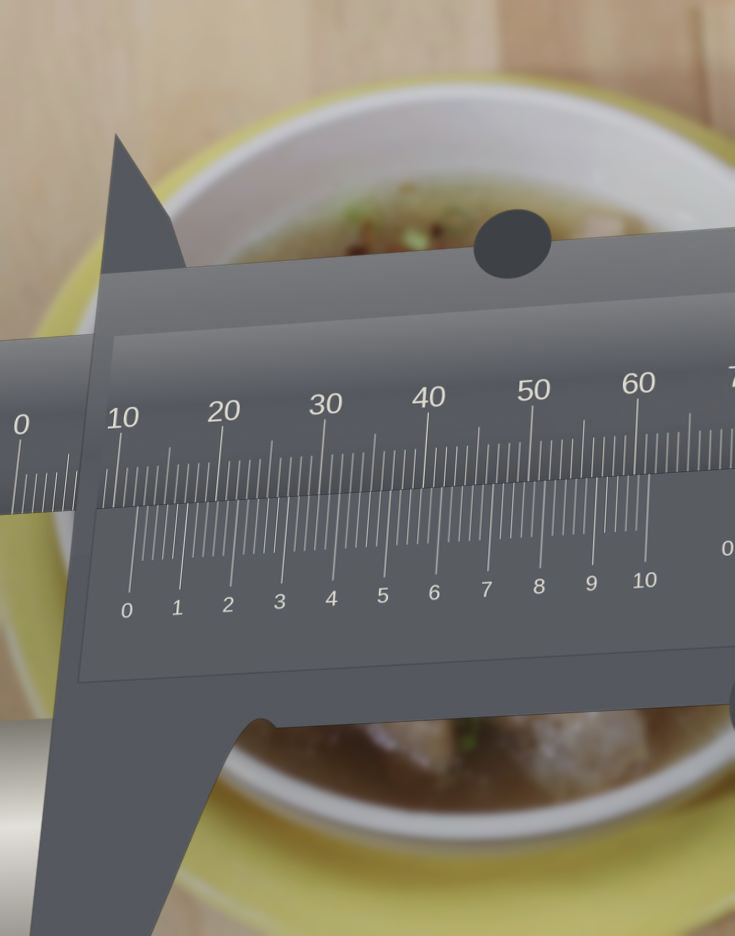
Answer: 12.4
